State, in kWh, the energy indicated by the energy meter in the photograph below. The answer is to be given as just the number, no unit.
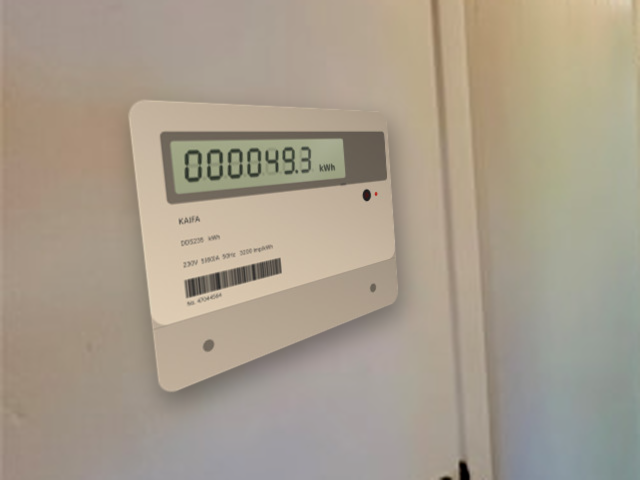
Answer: 49.3
